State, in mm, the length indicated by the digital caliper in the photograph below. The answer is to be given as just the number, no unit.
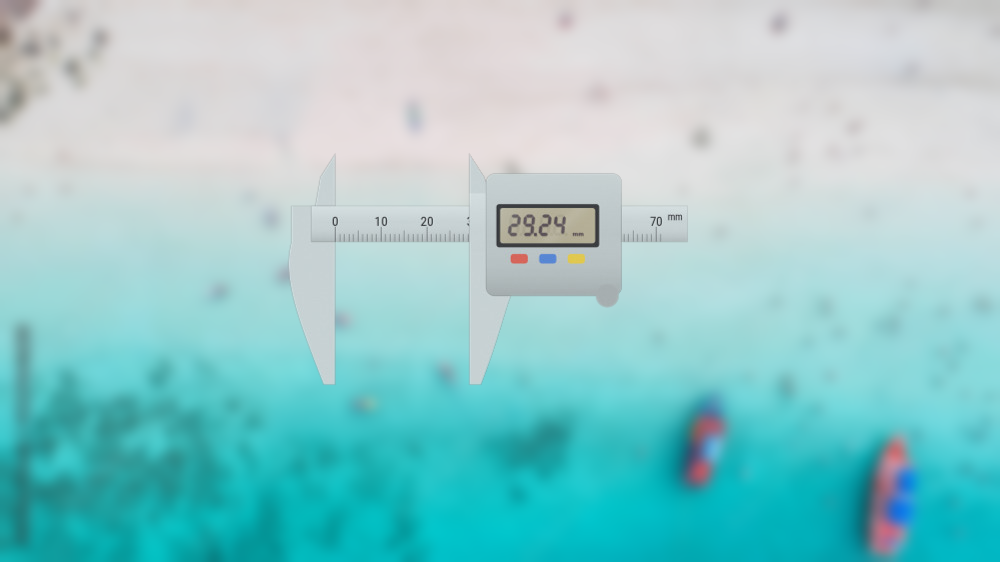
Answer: 29.24
